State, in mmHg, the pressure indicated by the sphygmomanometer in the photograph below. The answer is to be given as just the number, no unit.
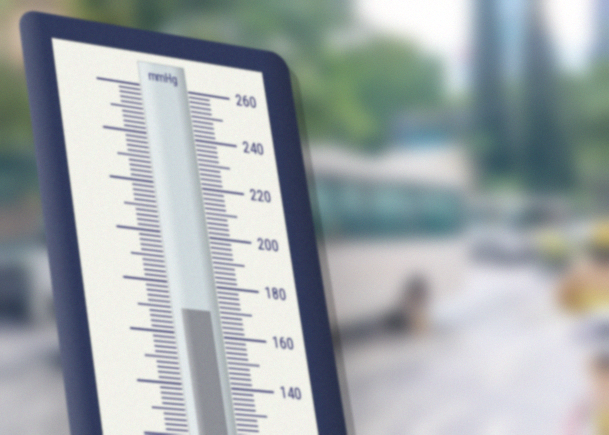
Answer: 170
